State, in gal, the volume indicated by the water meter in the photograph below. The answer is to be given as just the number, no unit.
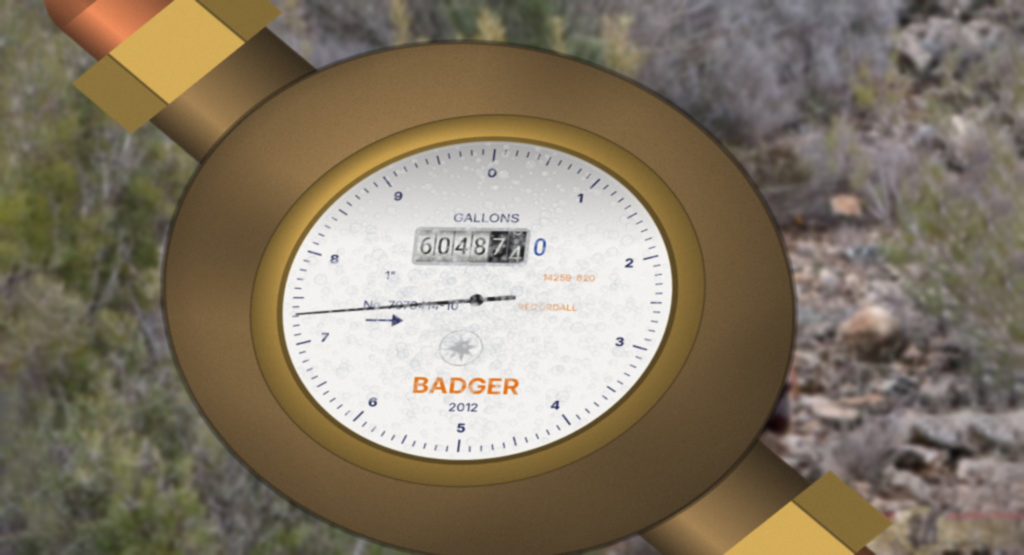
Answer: 6048737.3
